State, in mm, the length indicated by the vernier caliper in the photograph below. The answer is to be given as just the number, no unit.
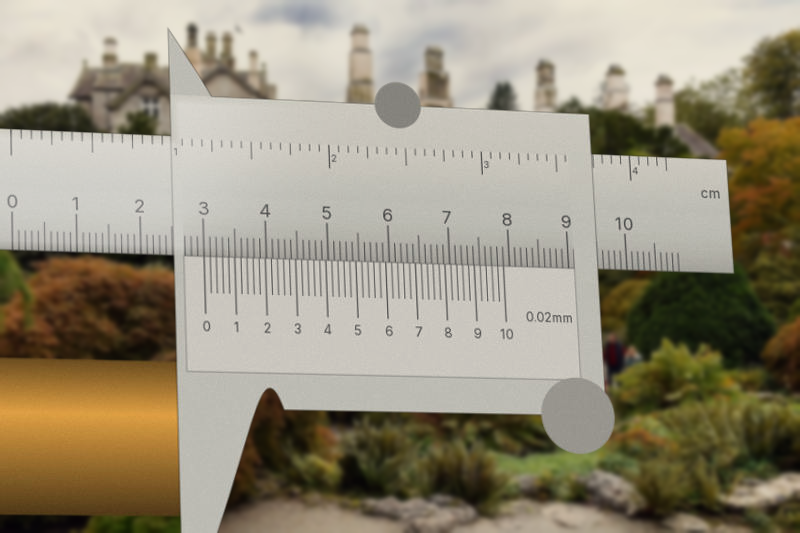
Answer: 30.0
